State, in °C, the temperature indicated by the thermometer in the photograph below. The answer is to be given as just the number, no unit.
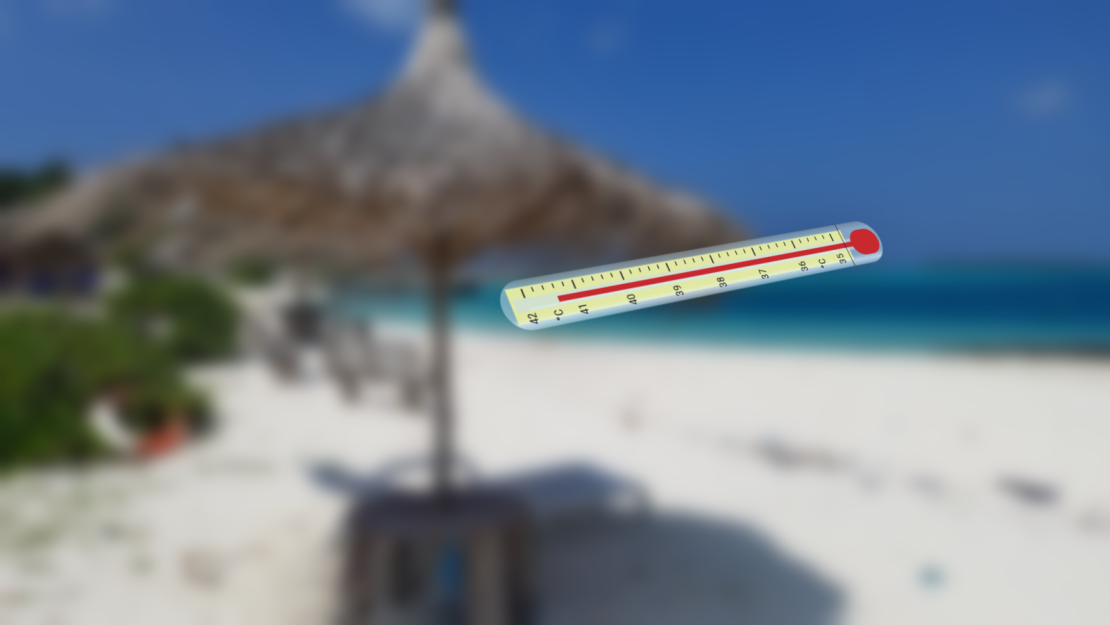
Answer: 41.4
